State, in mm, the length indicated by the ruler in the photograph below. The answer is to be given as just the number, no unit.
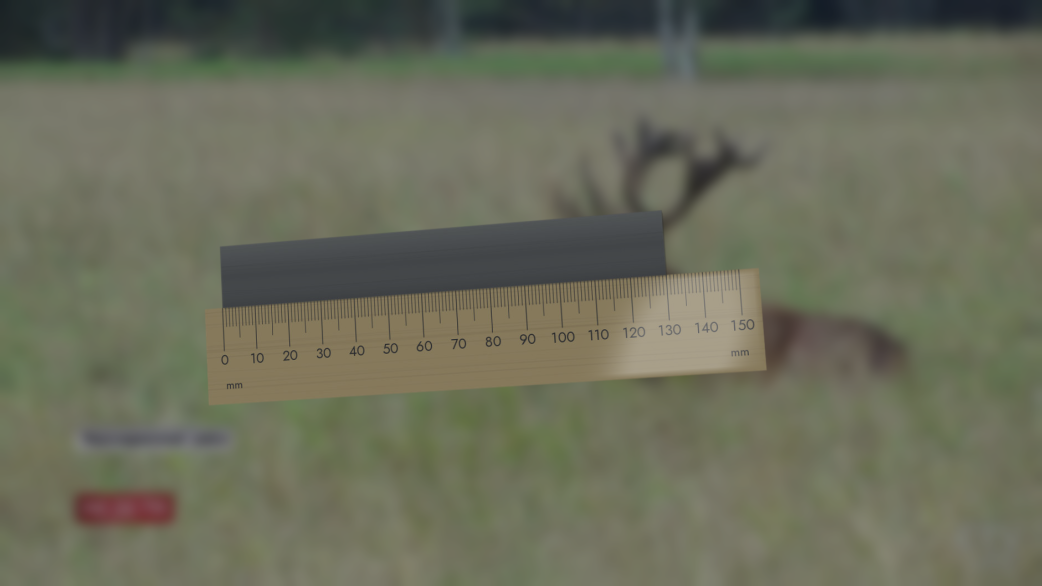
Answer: 130
